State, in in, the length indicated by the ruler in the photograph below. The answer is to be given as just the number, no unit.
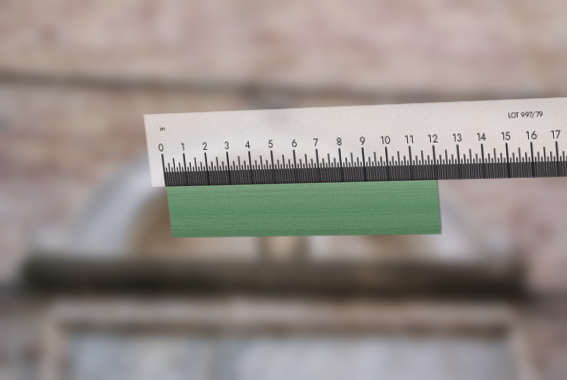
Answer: 12
